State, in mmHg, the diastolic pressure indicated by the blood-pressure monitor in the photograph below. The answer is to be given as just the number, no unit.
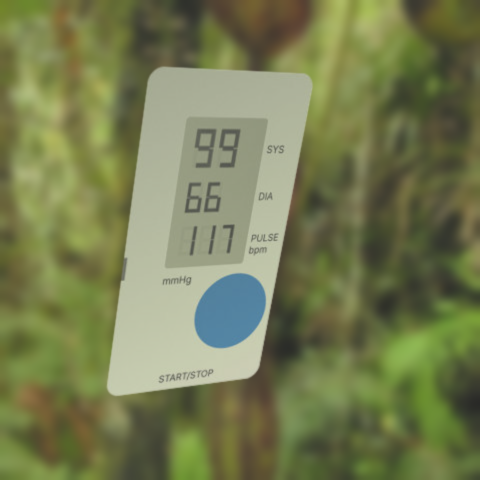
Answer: 66
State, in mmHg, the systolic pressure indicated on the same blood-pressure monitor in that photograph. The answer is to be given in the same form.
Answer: 99
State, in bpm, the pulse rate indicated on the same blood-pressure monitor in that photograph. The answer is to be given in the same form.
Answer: 117
